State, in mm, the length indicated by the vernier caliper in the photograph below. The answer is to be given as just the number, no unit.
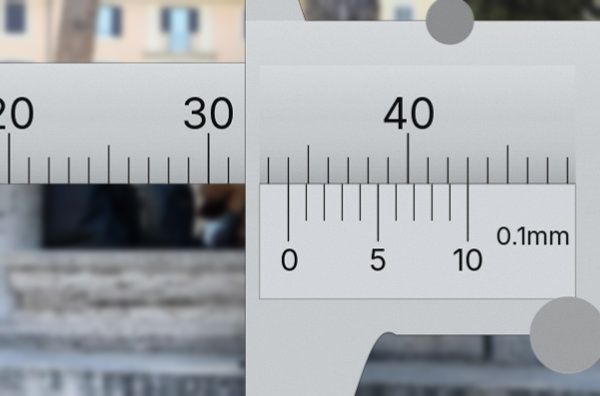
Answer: 34.0
